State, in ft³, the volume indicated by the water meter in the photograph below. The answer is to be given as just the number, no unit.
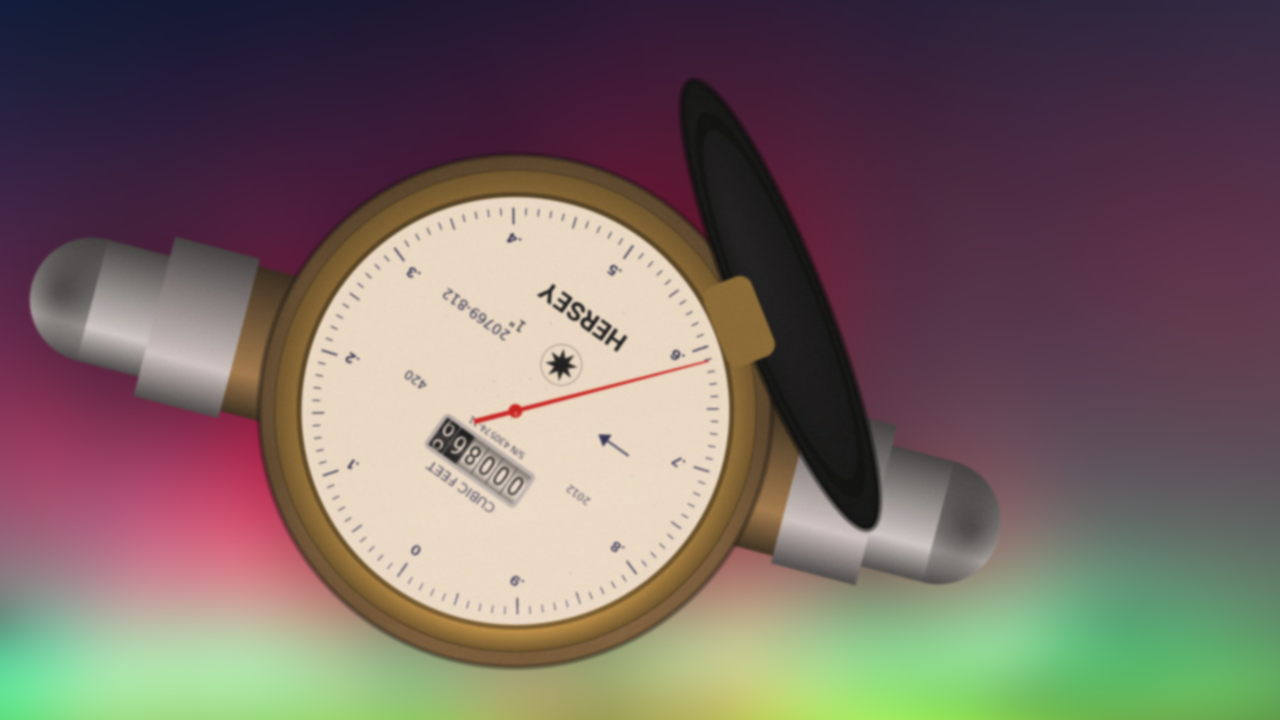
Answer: 868.61
